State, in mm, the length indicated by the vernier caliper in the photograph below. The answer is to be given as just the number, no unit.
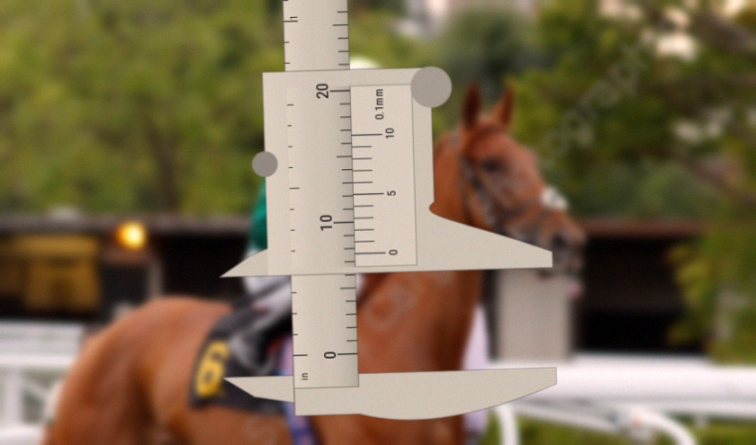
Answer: 7.6
